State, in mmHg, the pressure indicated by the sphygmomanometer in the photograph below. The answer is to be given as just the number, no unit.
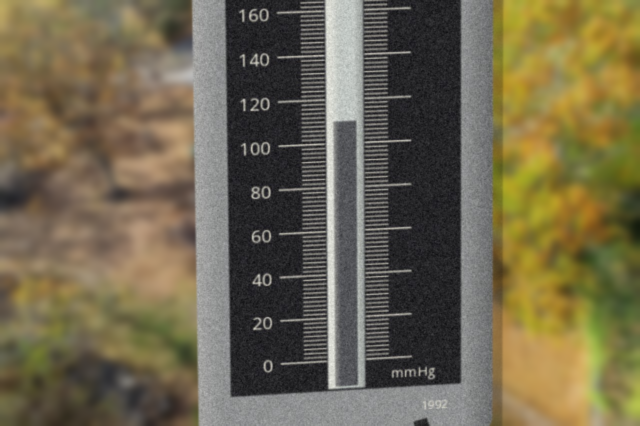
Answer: 110
